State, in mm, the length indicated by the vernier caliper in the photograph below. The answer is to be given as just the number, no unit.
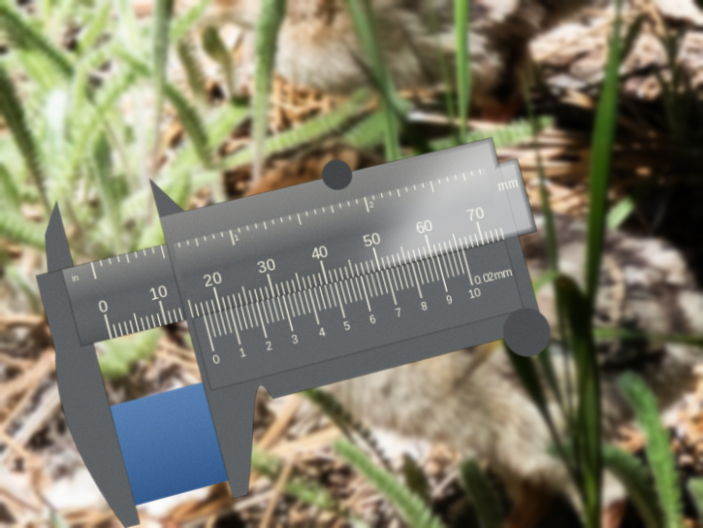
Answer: 17.0
